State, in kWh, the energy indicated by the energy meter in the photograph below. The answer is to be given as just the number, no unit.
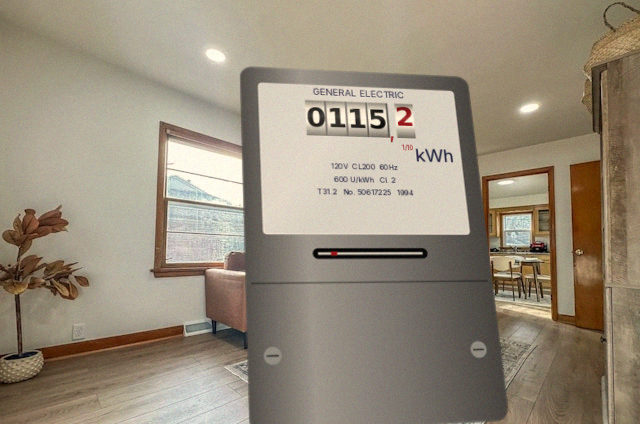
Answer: 115.2
